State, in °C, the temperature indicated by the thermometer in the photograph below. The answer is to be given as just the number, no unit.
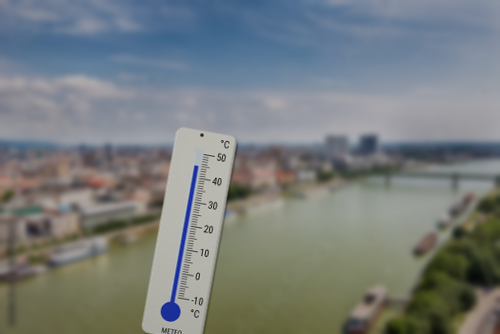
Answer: 45
